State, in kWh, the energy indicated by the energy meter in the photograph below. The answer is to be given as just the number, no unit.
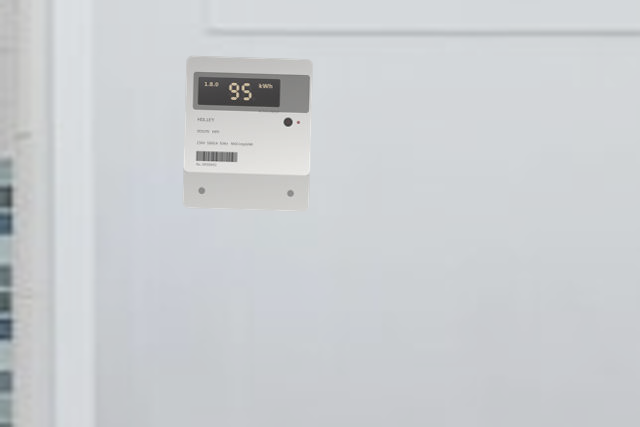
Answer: 95
